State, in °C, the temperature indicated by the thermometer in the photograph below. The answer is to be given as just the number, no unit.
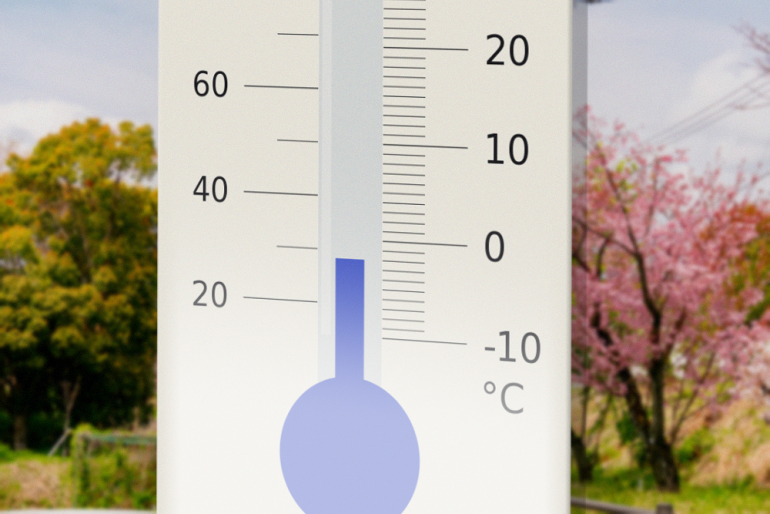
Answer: -2
